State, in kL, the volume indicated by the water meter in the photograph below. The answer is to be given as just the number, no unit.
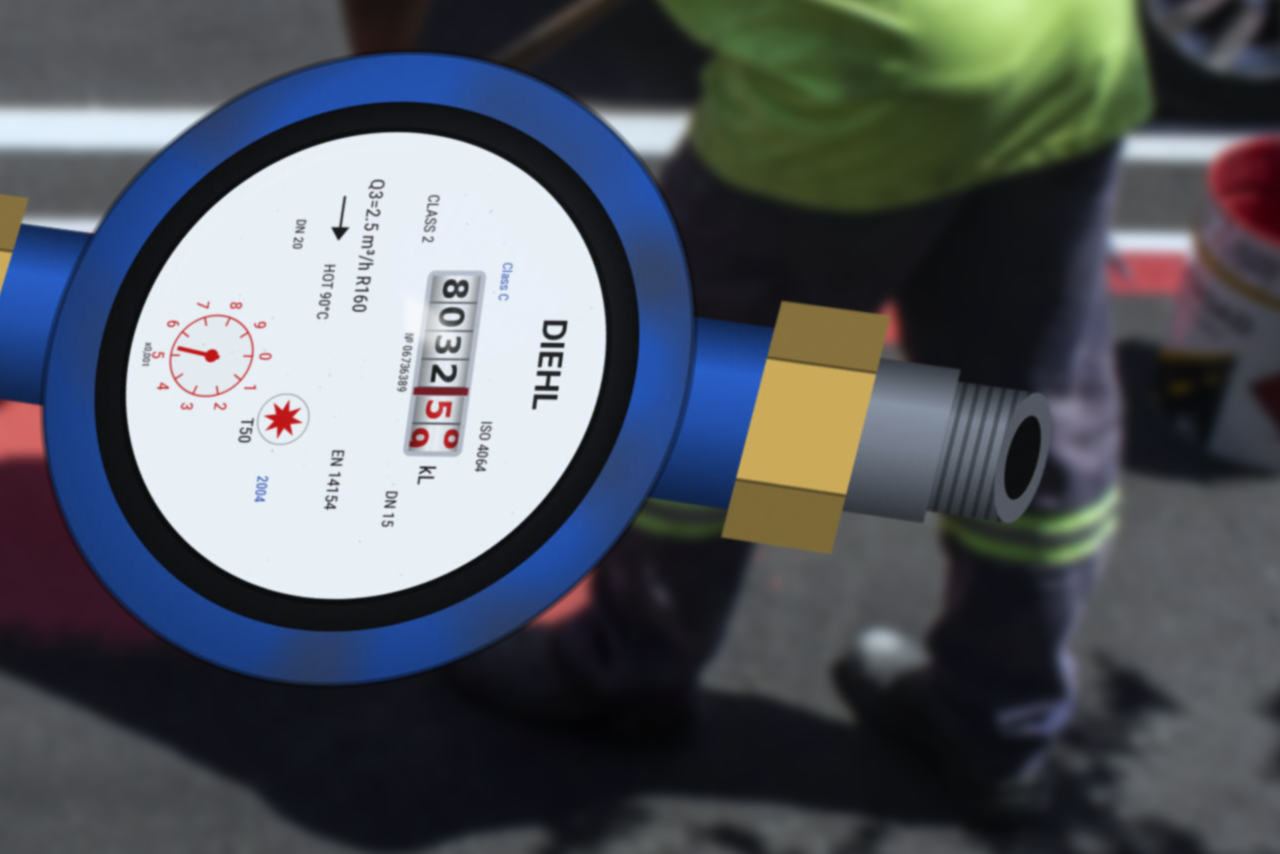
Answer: 8032.585
